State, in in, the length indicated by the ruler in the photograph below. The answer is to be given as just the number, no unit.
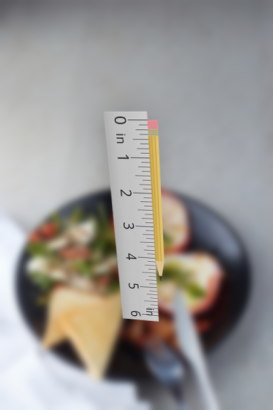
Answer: 4.75
